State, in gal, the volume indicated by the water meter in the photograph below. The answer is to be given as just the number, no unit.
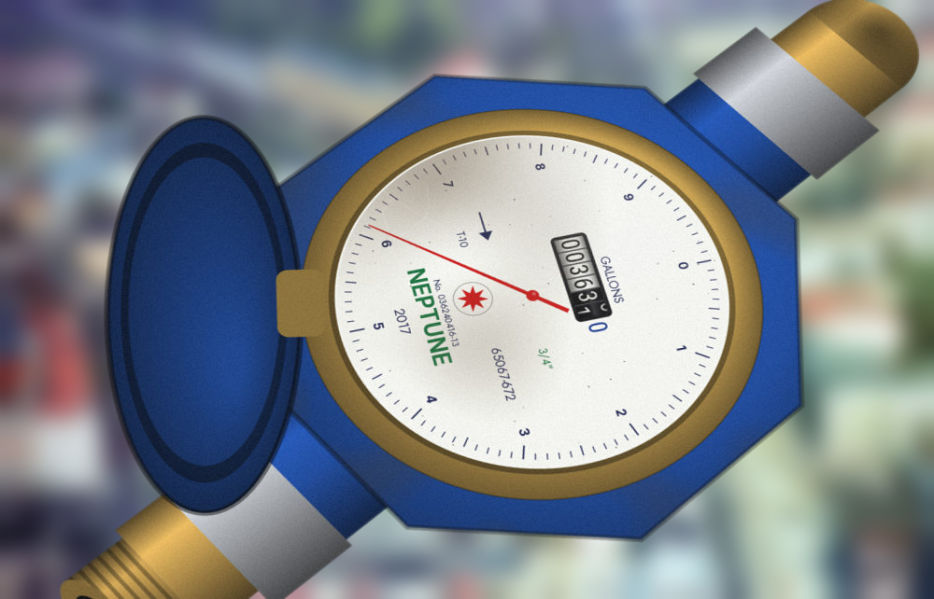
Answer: 36306.1
